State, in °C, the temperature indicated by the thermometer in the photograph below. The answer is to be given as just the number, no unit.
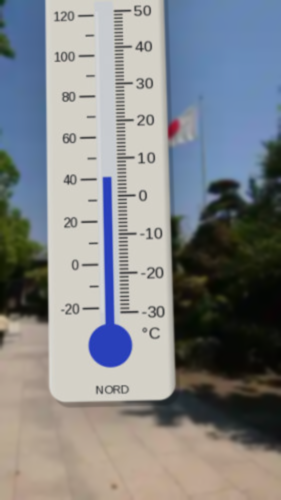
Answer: 5
